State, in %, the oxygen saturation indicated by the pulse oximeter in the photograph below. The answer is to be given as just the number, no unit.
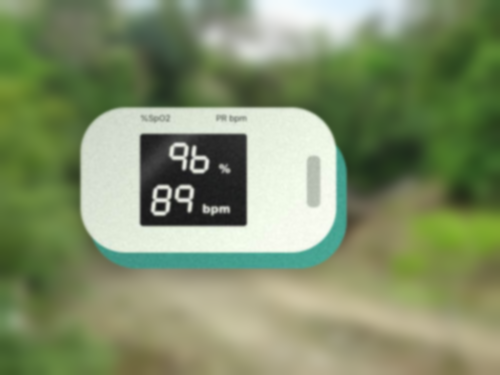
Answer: 96
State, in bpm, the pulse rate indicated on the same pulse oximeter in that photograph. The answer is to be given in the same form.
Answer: 89
